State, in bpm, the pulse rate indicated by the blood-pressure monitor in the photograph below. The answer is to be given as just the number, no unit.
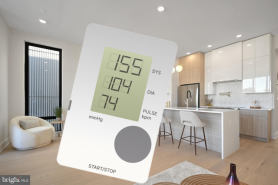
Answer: 74
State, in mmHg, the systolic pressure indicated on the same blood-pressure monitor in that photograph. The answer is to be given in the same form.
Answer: 155
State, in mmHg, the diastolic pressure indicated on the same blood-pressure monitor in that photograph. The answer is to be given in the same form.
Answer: 104
